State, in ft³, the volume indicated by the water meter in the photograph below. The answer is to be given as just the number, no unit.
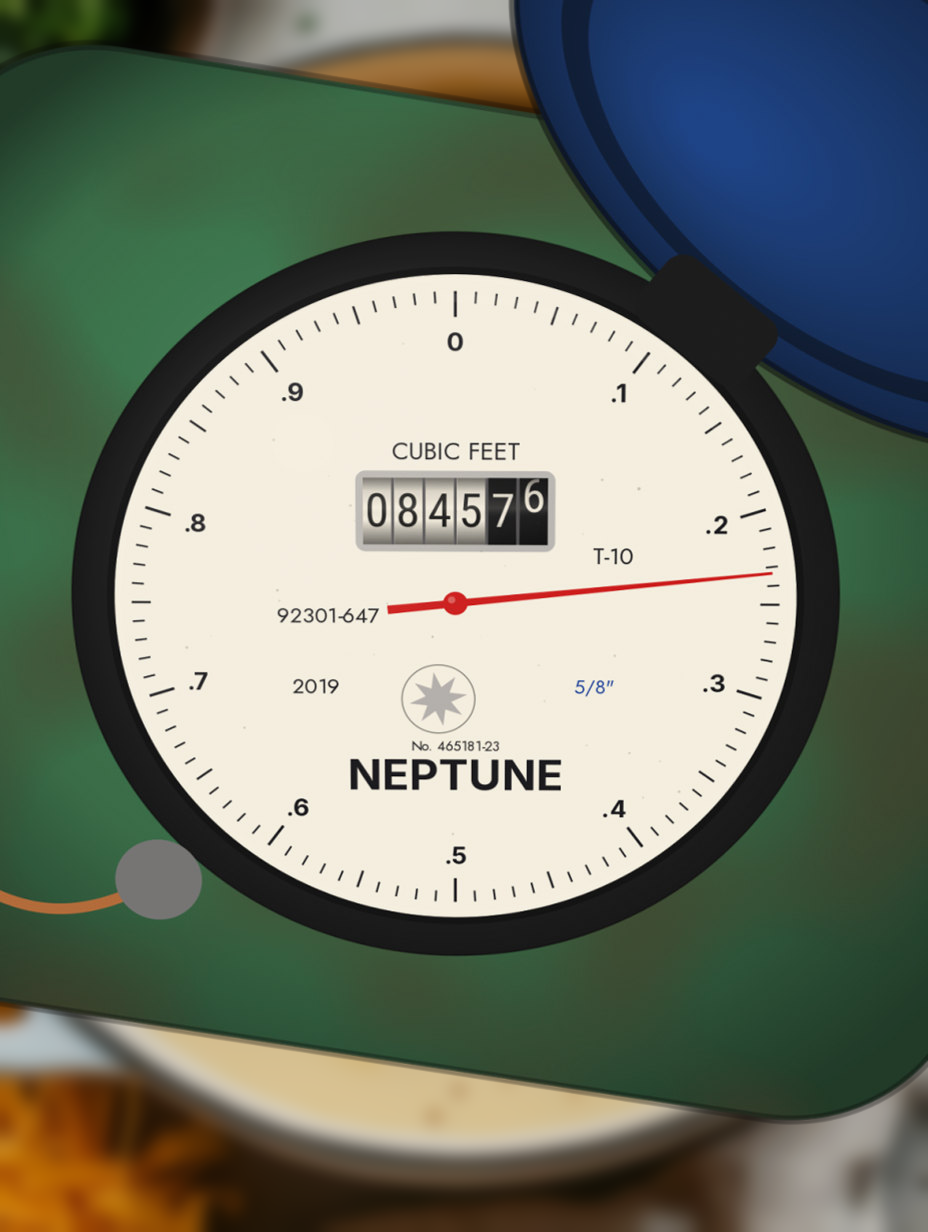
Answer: 84576.23
